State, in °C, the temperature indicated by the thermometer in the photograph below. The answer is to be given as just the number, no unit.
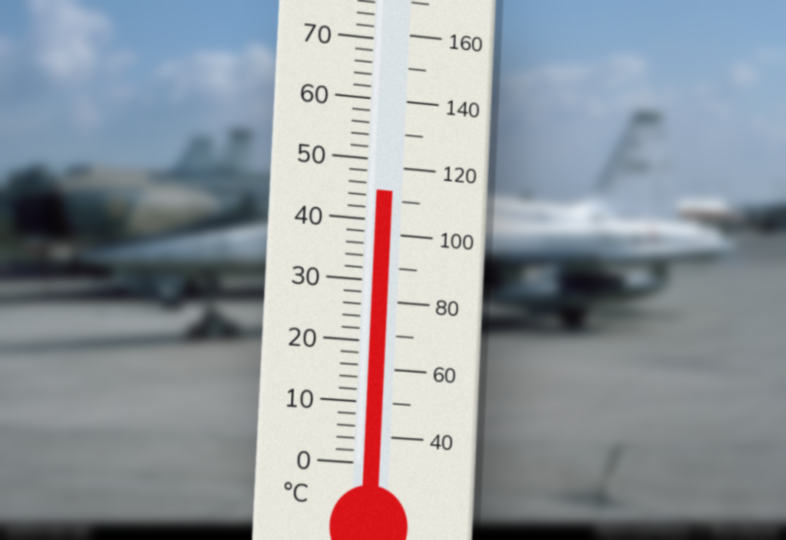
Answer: 45
